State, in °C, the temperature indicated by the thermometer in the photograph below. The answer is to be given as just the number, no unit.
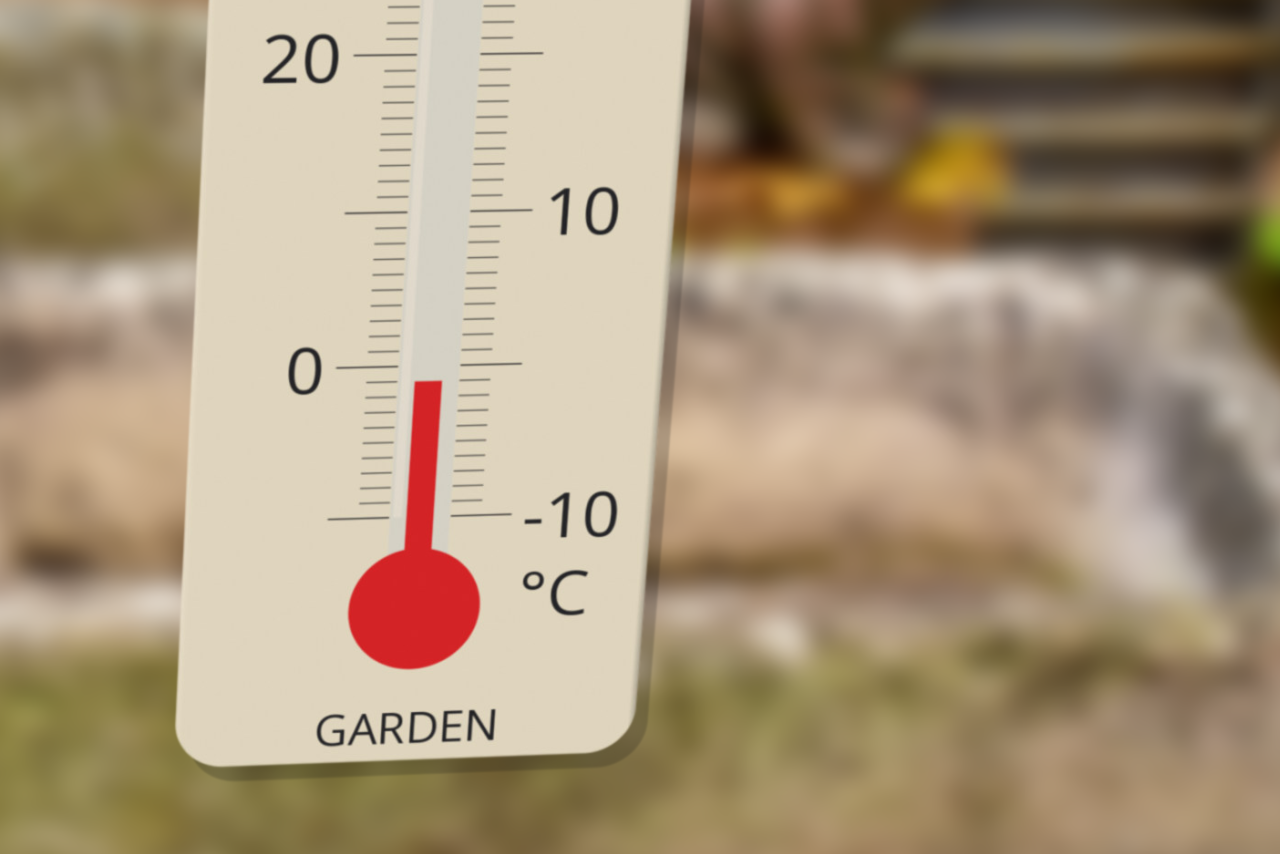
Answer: -1
